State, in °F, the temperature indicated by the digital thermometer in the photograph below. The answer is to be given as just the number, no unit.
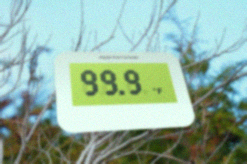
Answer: 99.9
